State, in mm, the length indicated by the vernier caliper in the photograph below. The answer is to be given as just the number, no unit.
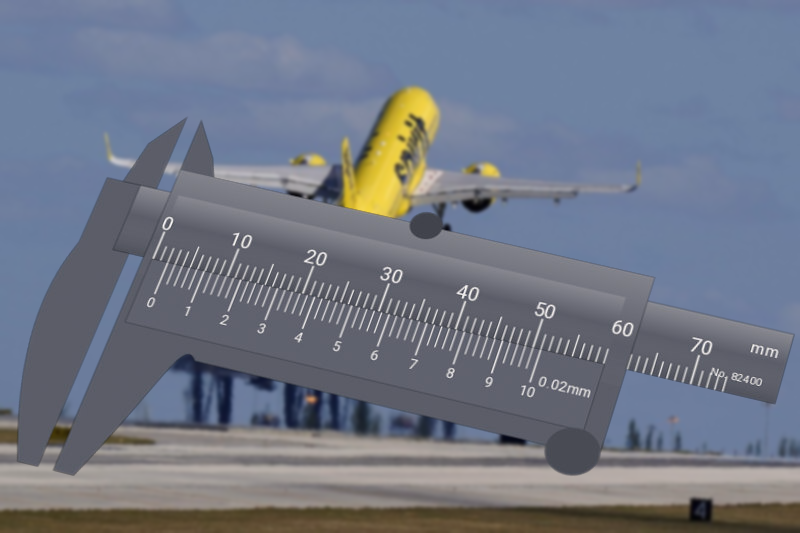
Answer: 2.0
